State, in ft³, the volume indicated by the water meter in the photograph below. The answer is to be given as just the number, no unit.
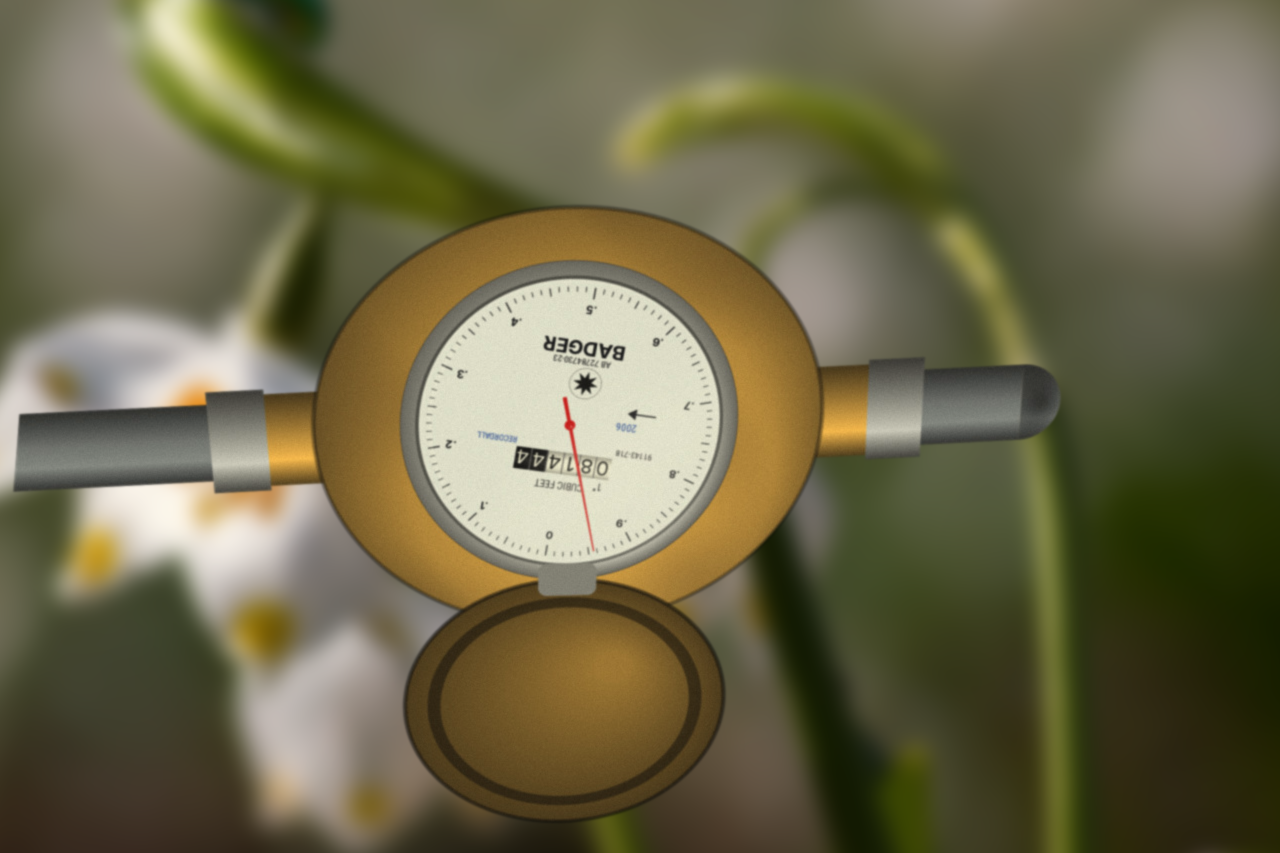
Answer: 81443.94
